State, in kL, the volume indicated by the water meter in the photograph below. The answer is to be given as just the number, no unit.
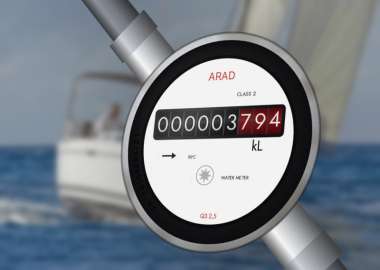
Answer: 3.794
